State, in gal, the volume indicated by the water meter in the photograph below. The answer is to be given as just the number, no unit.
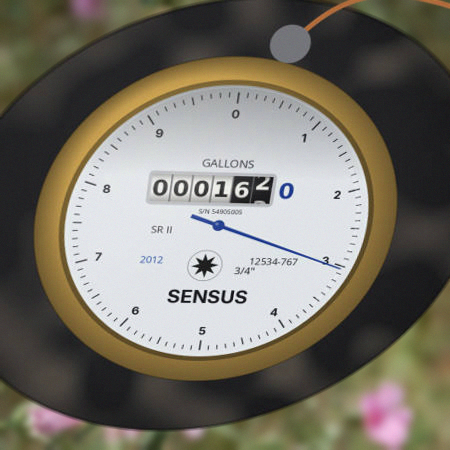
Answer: 1623.0
